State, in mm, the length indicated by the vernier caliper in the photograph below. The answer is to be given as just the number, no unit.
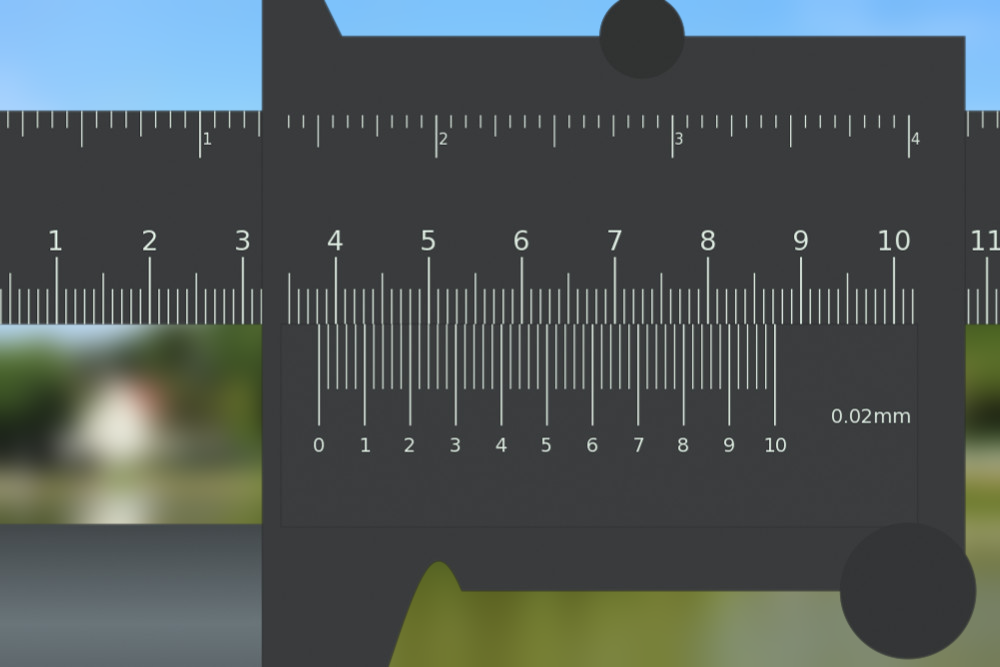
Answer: 38.2
